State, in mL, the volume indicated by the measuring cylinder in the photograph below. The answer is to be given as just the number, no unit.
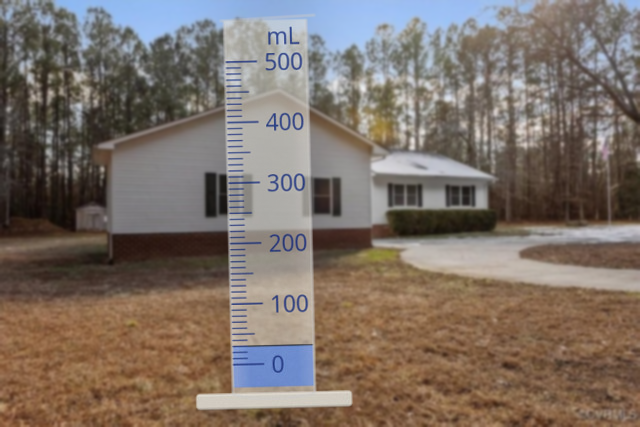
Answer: 30
